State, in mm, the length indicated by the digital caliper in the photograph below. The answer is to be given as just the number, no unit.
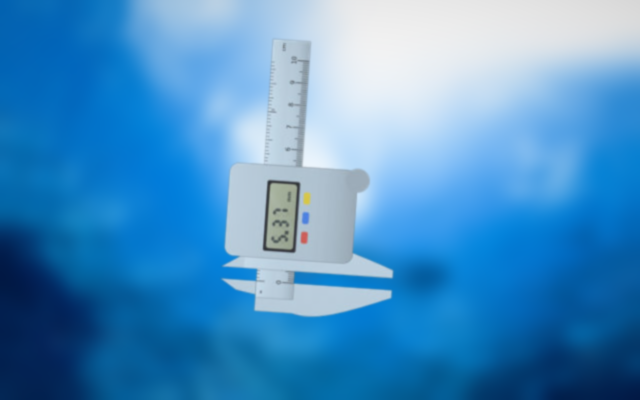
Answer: 5.37
